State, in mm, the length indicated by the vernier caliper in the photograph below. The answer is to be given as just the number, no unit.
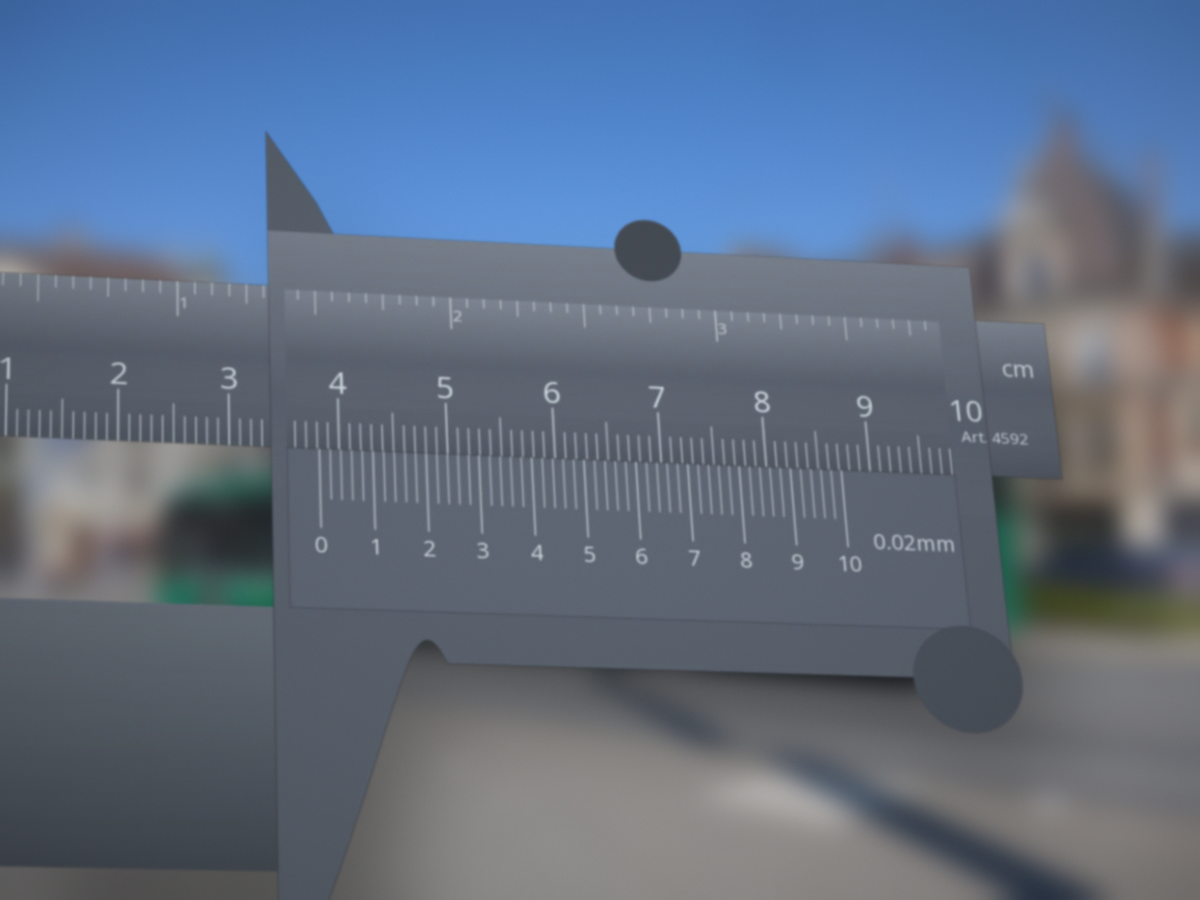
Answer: 38.2
